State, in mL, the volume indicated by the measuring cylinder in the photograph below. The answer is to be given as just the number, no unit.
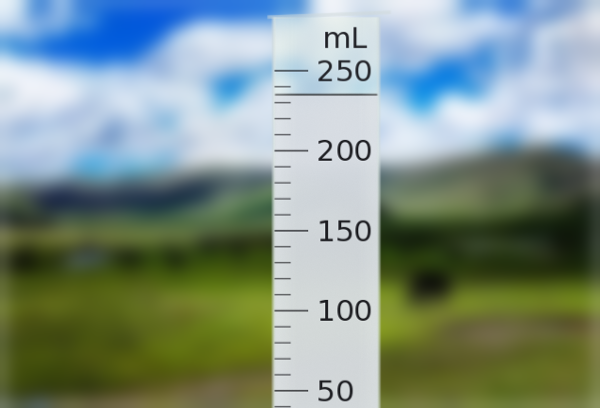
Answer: 235
